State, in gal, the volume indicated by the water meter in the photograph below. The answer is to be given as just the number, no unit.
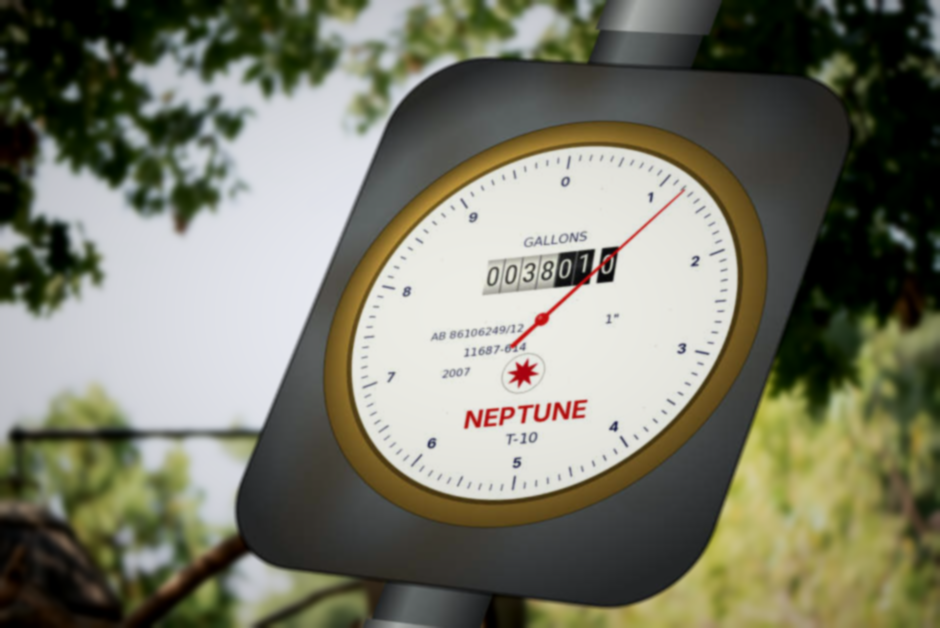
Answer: 38011.2
